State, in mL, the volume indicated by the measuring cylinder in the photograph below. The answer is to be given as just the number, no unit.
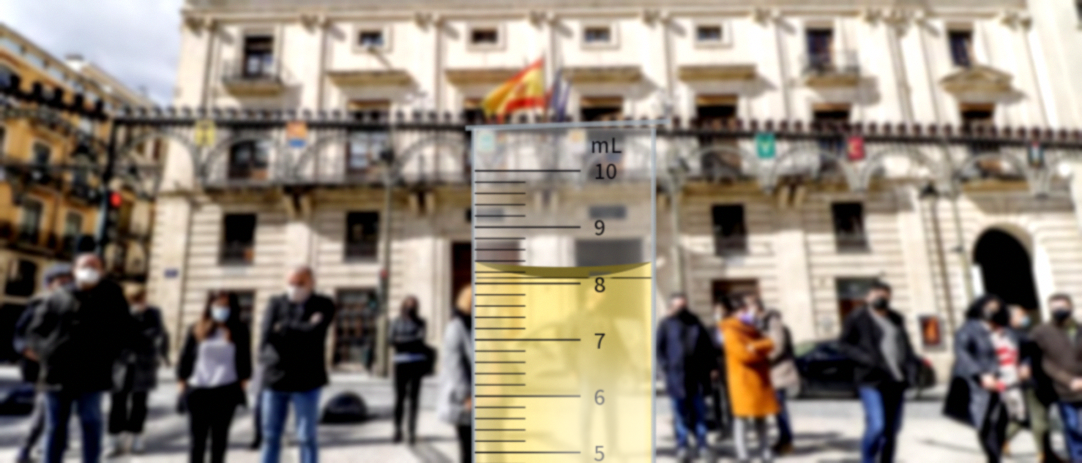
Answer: 8.1
